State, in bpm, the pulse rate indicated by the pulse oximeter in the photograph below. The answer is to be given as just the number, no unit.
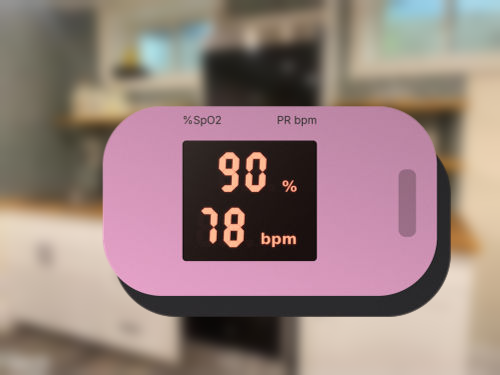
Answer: 78
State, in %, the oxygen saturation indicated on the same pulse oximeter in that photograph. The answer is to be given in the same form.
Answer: 90
